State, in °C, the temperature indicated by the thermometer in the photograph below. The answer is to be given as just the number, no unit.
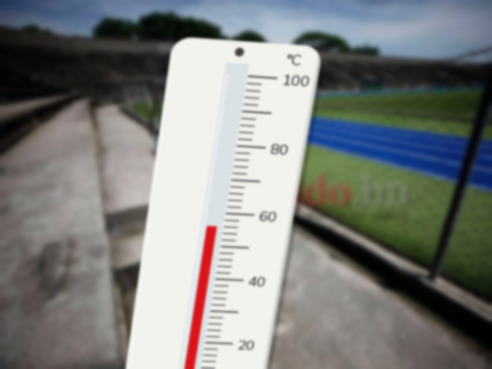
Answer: 56
